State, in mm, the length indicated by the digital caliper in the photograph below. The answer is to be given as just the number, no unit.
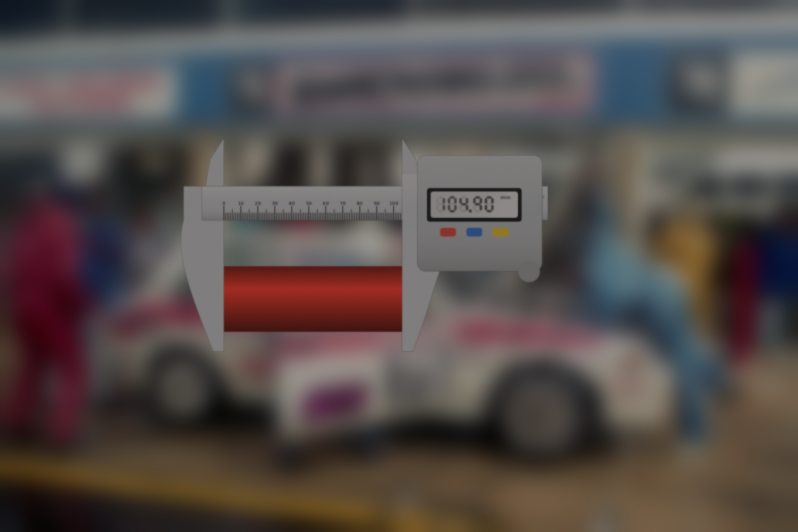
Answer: 104.90
